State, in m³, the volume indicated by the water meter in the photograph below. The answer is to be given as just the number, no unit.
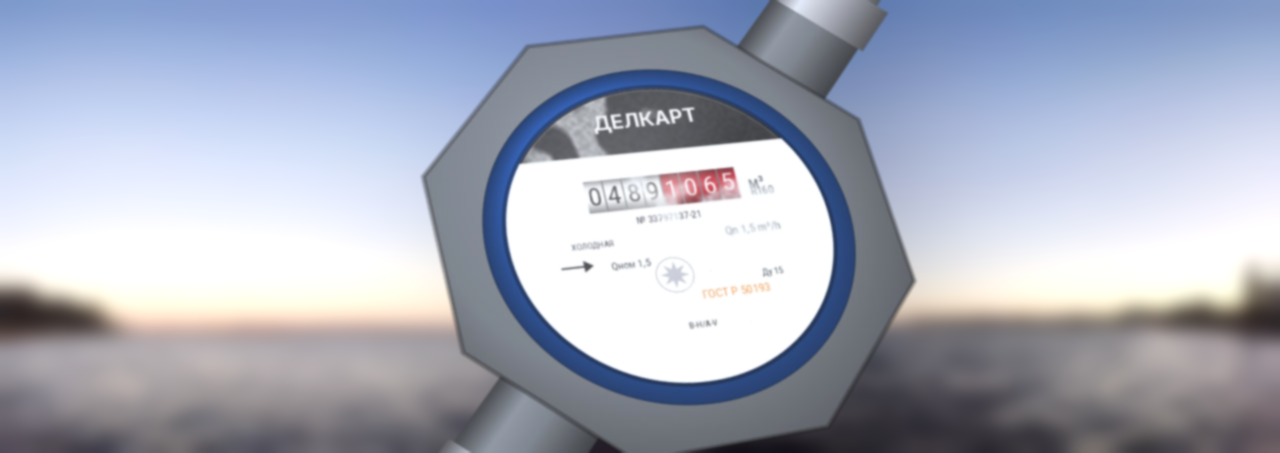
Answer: 489.1065
